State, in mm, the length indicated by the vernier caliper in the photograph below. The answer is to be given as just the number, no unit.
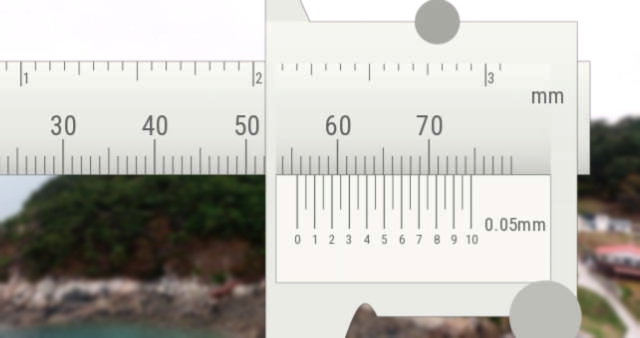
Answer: 55.6
